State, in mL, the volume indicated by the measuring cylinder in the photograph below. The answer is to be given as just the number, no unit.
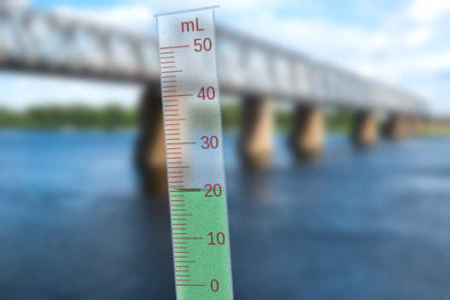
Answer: 20
